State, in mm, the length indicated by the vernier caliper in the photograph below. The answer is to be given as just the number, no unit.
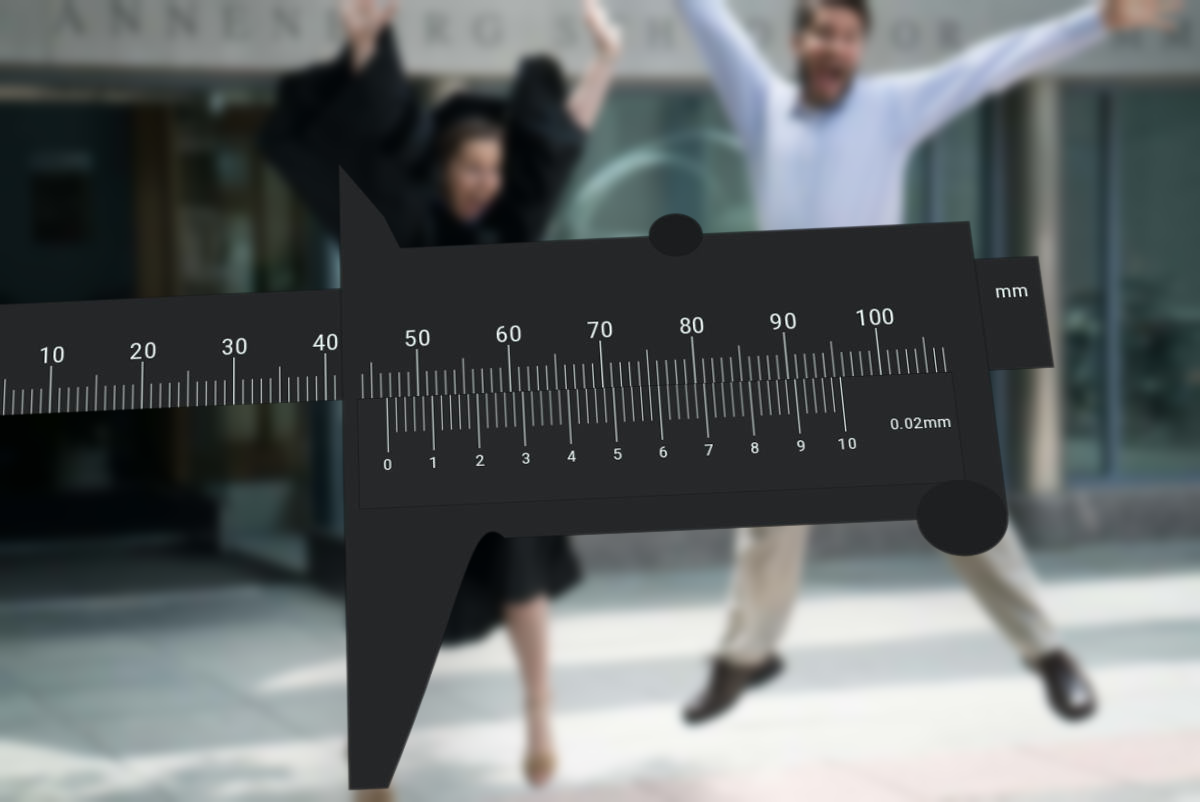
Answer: 46.6
